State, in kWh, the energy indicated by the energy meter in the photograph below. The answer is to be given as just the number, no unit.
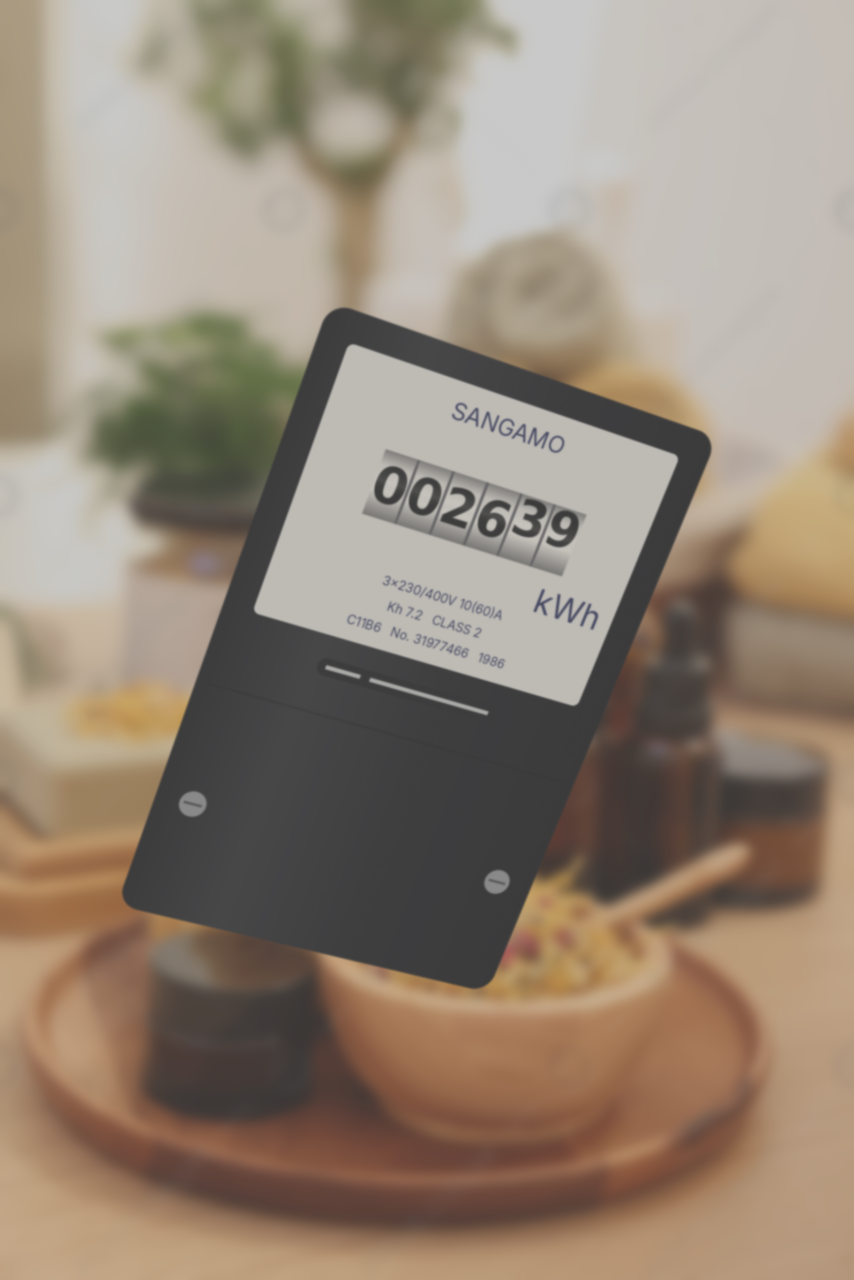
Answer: 2639
